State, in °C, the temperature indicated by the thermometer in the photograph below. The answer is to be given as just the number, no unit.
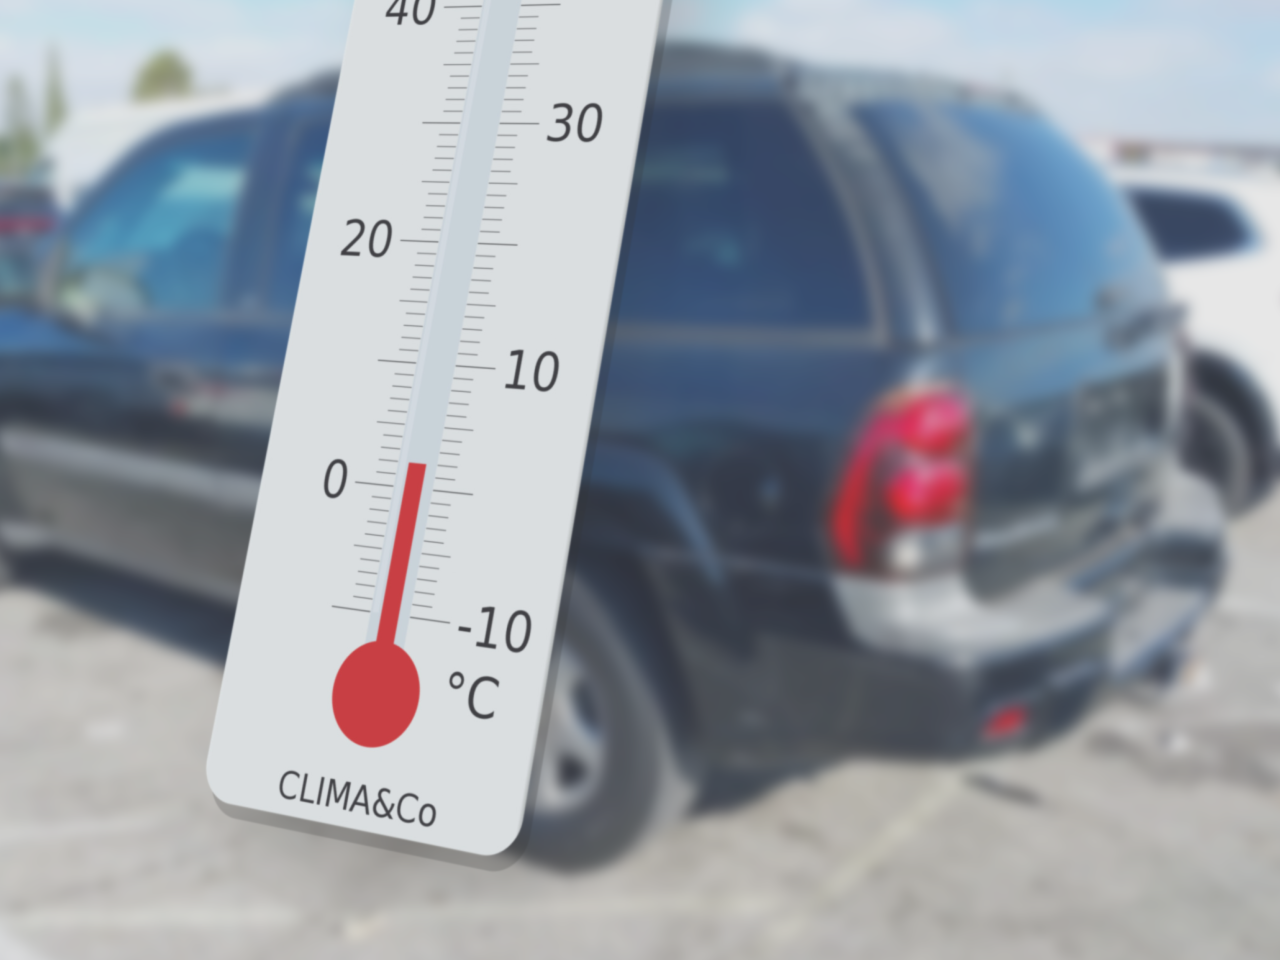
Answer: 2
